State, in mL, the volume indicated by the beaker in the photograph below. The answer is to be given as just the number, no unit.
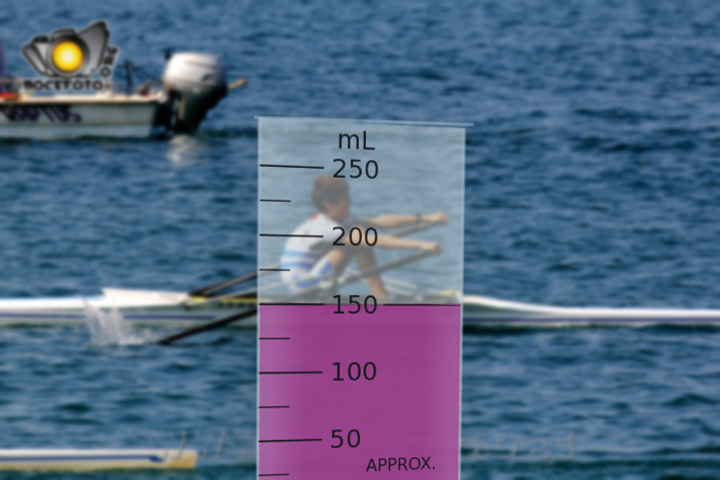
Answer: 150
